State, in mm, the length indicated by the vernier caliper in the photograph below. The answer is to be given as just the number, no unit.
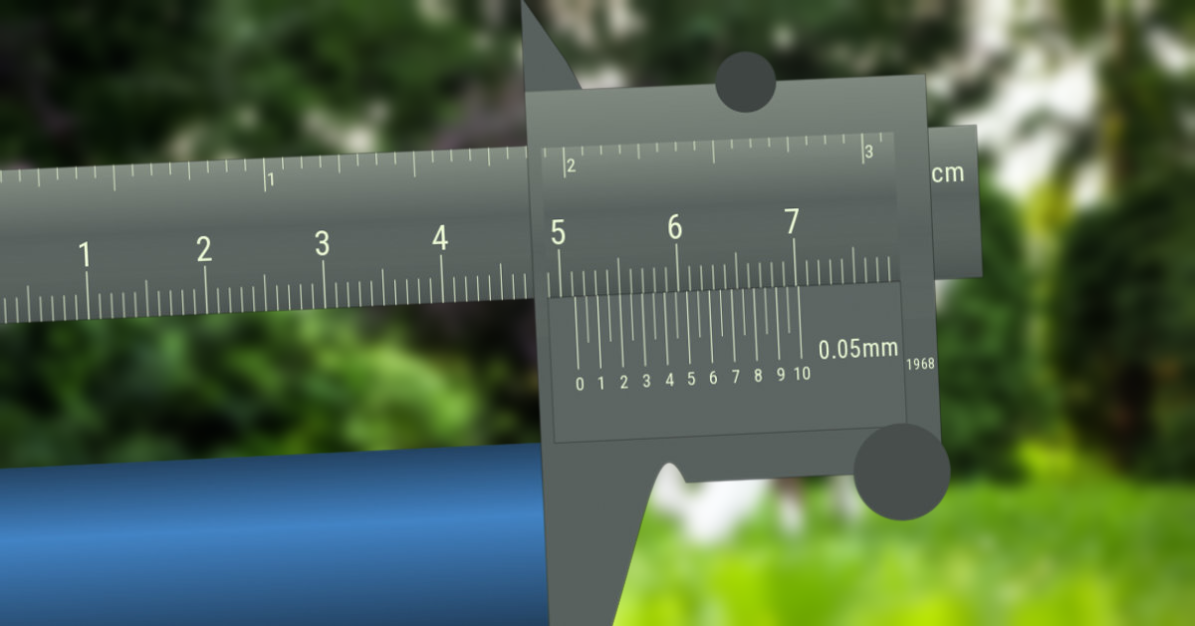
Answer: 51.2
